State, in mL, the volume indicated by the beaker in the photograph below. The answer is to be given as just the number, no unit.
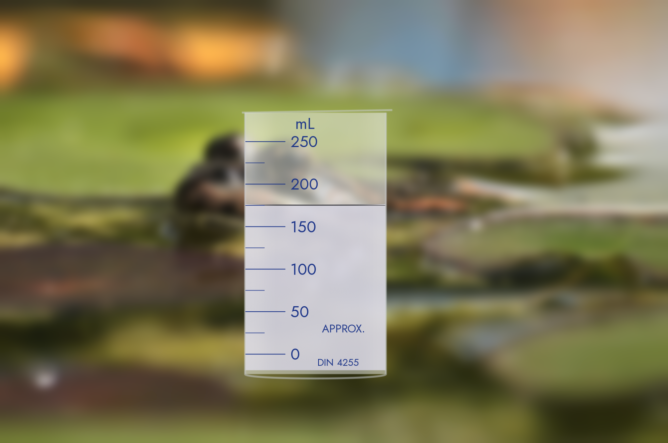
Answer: 175
